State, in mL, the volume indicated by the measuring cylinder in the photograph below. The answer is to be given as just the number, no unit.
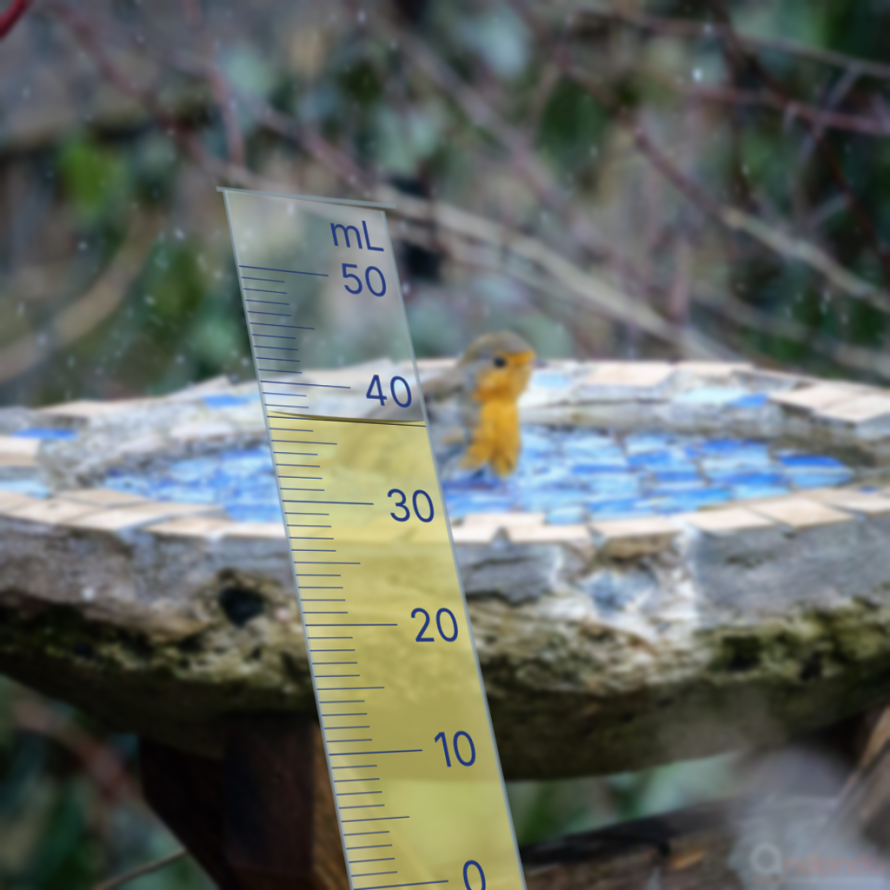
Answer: 37
